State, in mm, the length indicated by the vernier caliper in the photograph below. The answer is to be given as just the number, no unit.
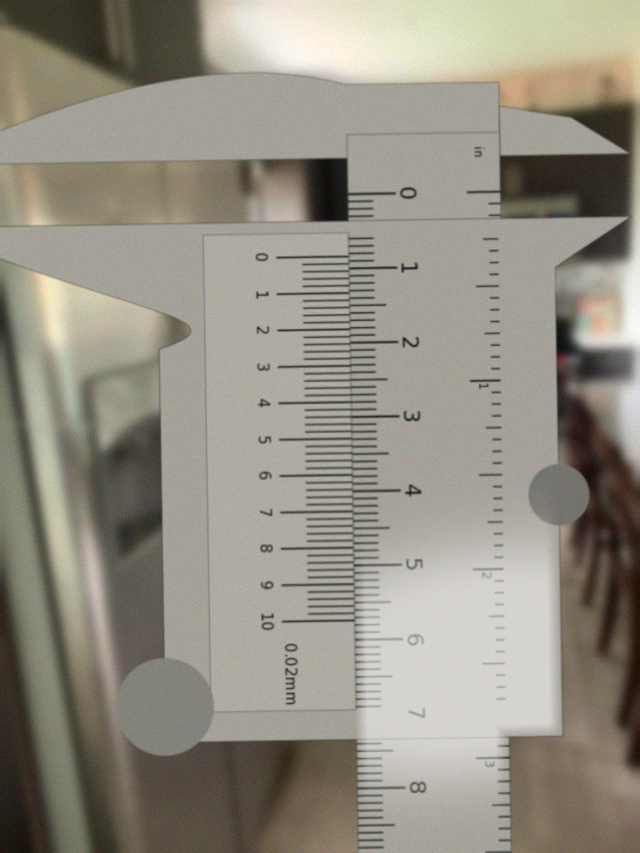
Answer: 8.4
